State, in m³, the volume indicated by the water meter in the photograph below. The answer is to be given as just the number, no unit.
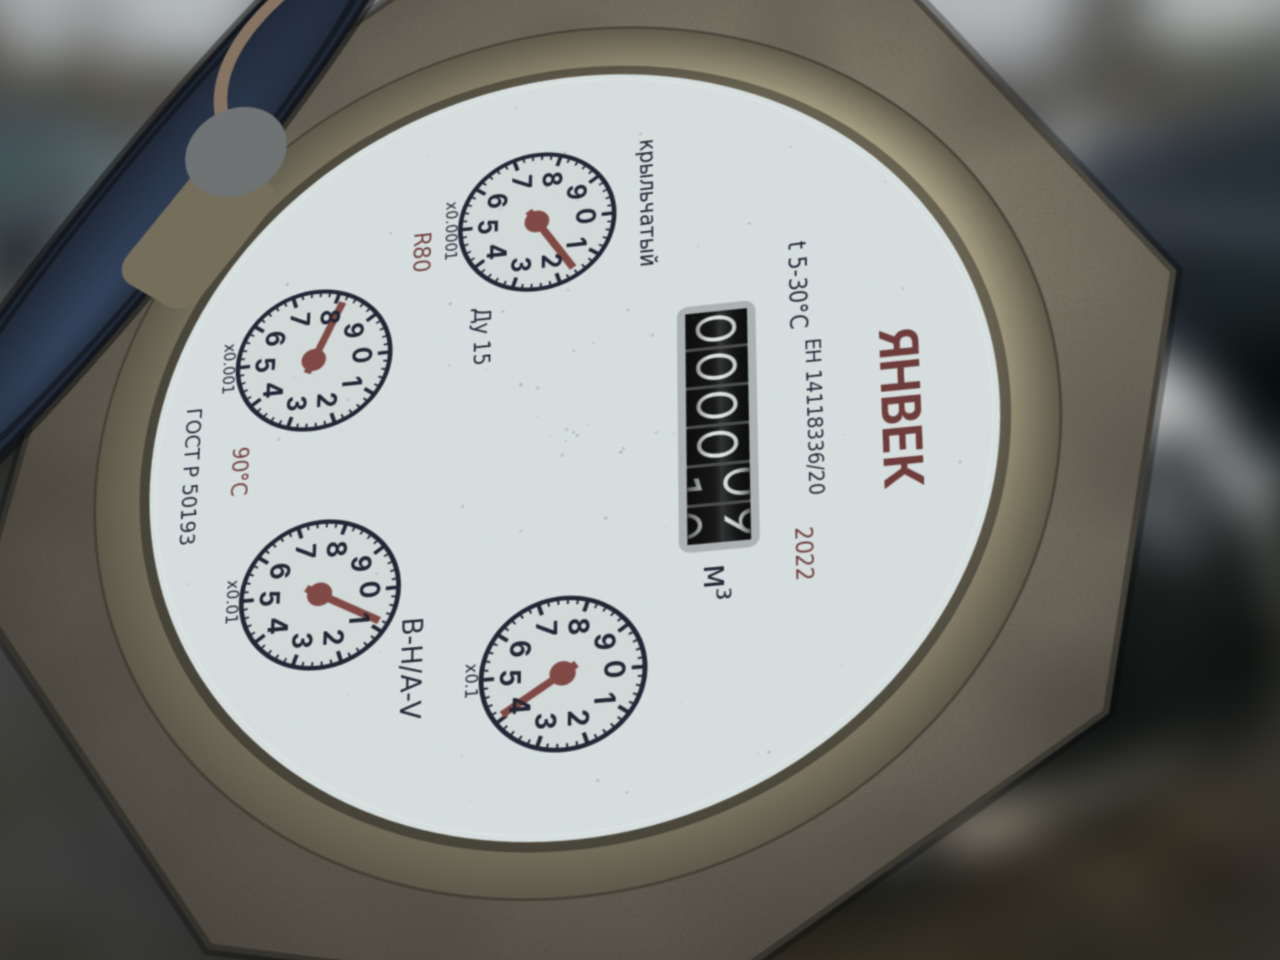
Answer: 9.4081
